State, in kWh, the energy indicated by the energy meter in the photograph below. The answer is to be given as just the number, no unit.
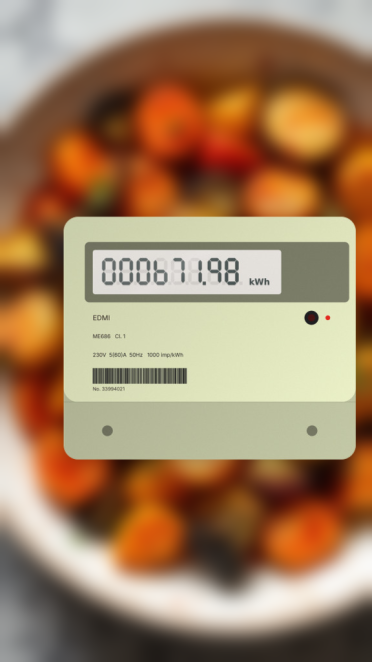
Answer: 671.98
